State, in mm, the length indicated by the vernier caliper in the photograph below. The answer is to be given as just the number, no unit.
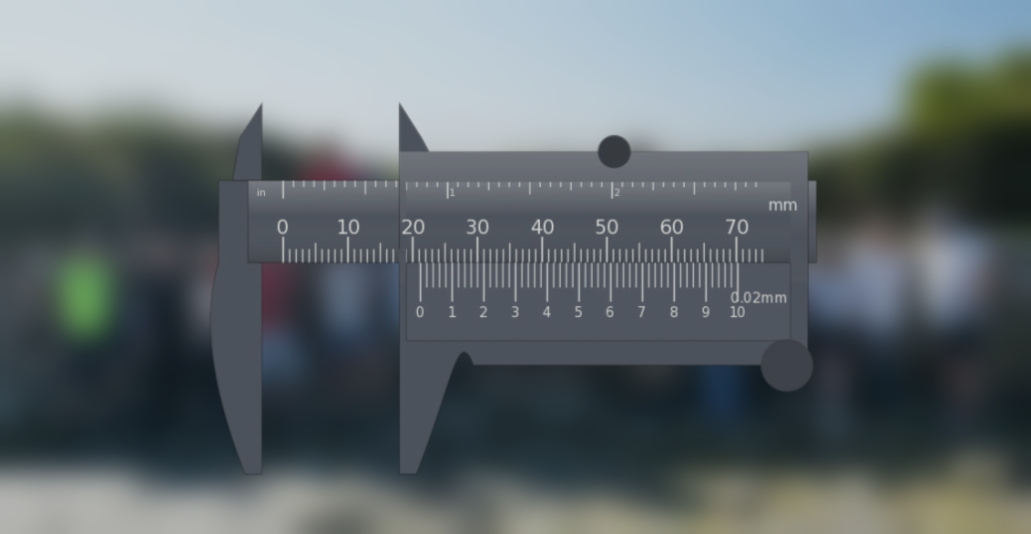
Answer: 21.2
